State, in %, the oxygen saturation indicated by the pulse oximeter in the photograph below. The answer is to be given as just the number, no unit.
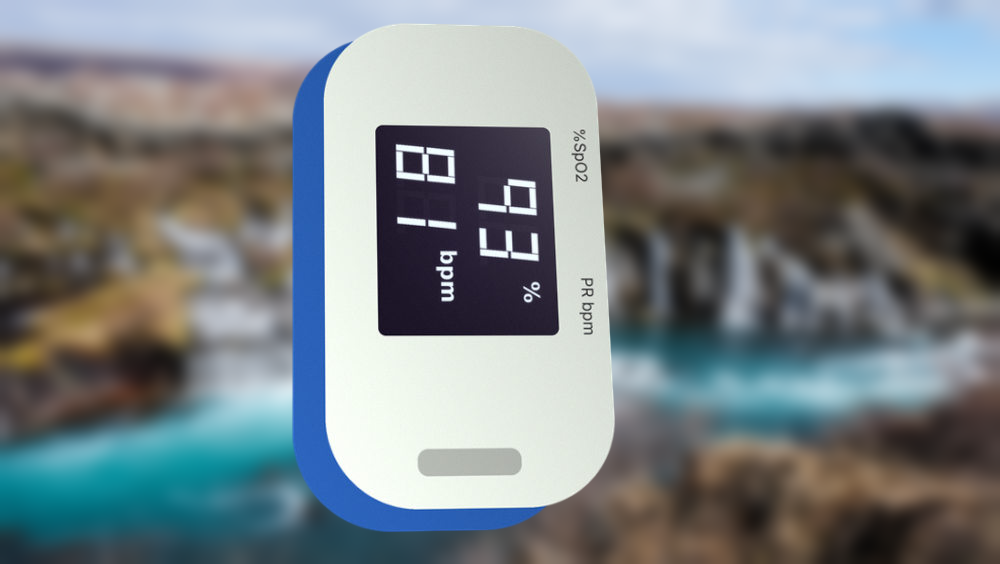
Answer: 93
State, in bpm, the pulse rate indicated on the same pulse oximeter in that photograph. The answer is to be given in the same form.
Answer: 81
